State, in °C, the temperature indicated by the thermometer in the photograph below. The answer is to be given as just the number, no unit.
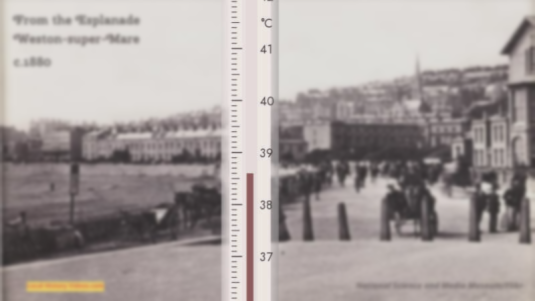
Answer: 38.6
